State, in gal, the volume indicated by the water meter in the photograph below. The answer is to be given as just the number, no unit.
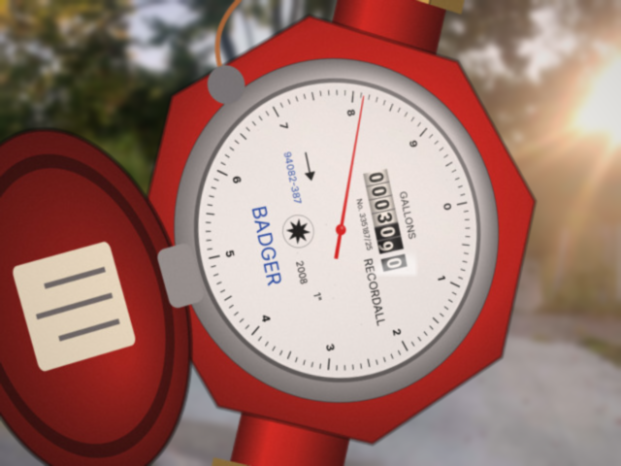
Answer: 3088.1
